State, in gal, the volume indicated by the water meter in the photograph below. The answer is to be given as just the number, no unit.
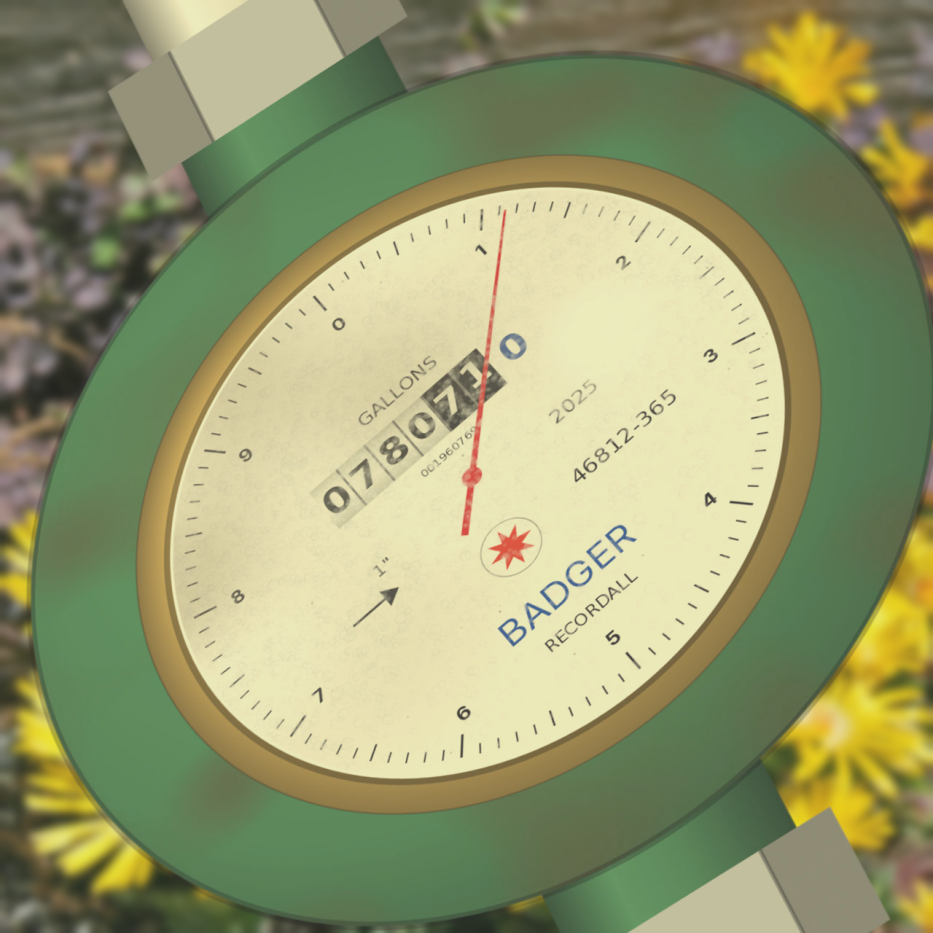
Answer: 780711.1
